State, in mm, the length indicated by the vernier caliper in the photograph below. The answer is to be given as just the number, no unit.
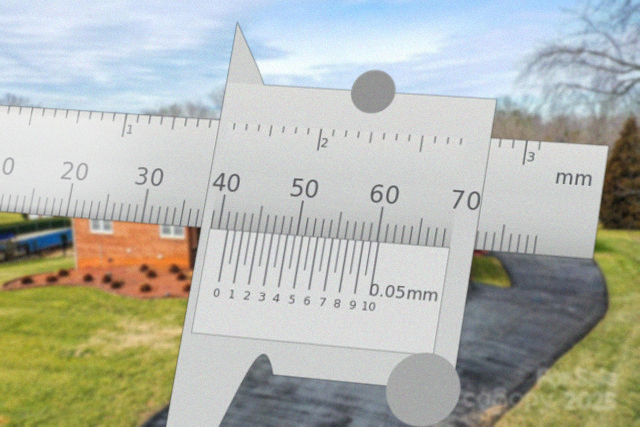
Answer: 41.2
